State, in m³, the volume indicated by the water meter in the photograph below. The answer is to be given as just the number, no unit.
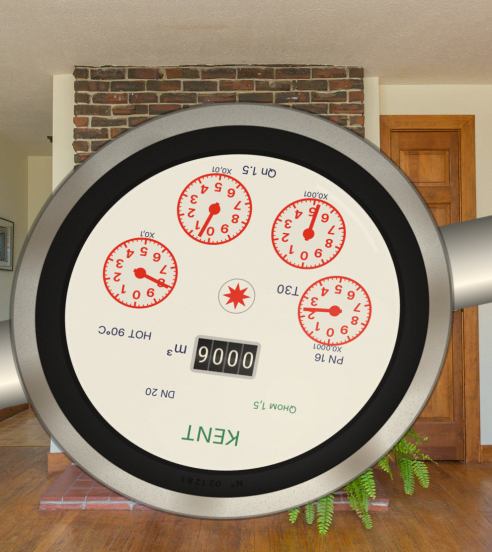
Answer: 6.8052
